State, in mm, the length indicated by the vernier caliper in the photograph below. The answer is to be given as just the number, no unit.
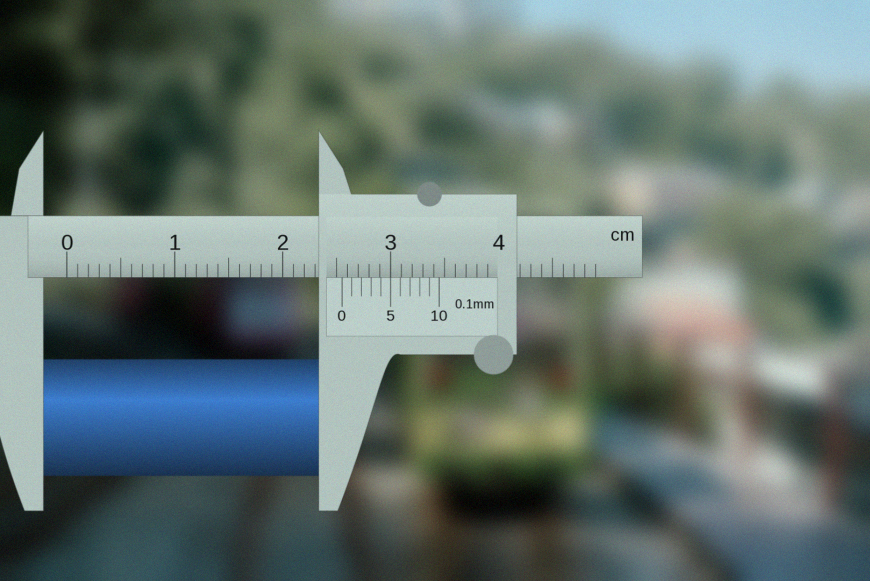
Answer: 25.5
